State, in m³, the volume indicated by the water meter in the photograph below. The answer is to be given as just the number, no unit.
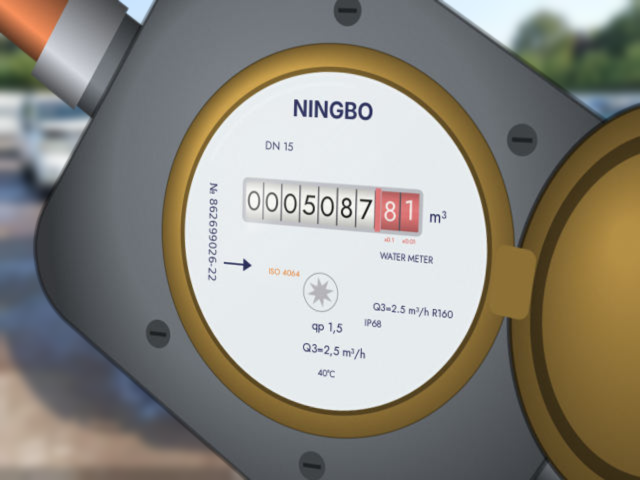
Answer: 5087.81
